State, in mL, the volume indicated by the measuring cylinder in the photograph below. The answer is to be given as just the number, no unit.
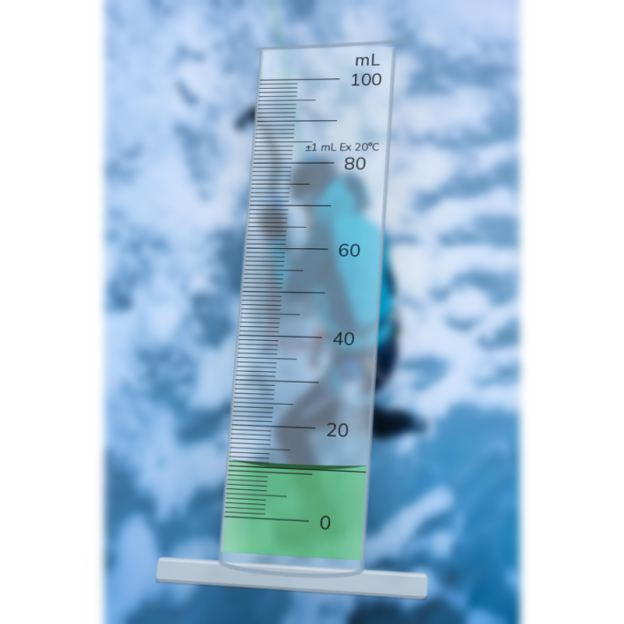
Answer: 11
